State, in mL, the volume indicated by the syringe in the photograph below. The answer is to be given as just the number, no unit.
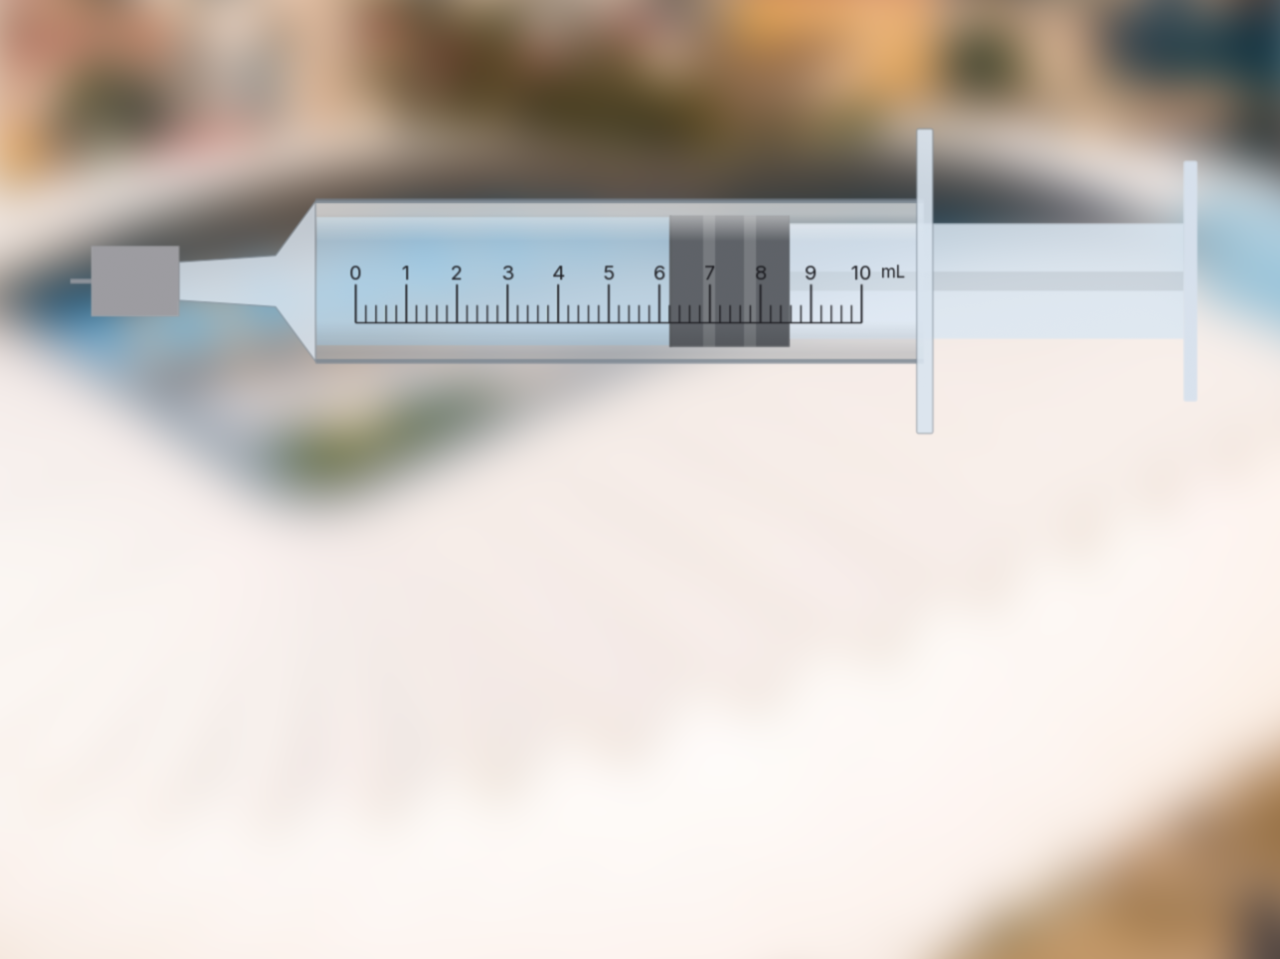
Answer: 6.2
